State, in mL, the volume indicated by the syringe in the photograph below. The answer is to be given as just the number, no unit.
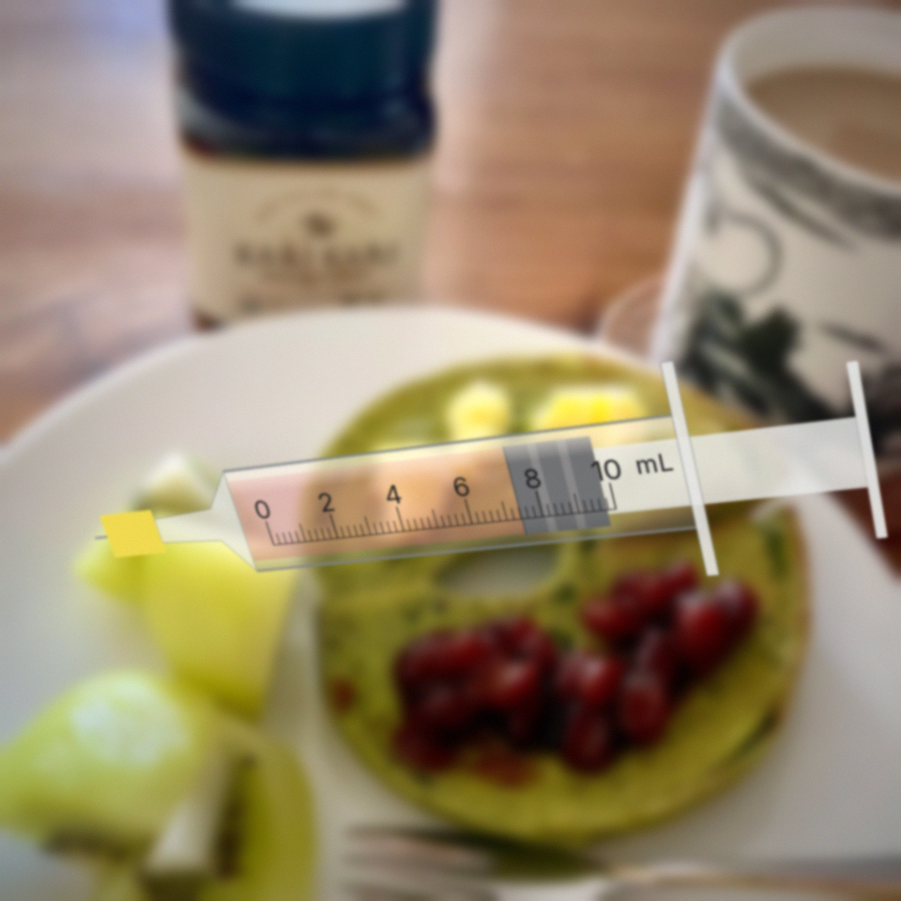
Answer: 7.4
